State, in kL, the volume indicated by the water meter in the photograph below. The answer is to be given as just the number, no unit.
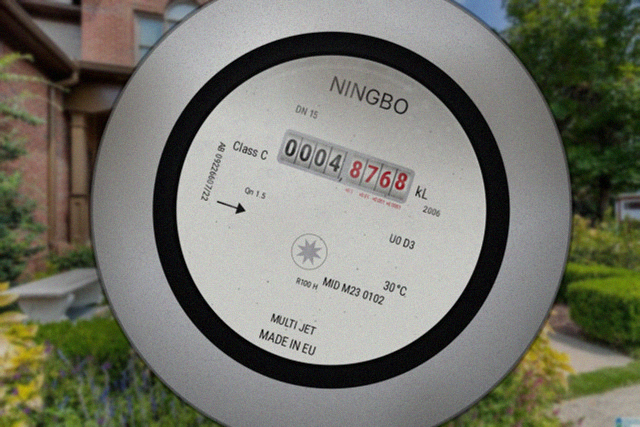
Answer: 4.8768
